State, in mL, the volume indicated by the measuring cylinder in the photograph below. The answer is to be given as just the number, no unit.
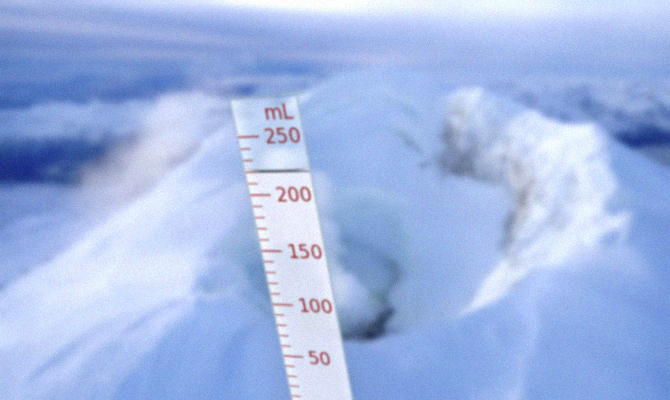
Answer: 220
